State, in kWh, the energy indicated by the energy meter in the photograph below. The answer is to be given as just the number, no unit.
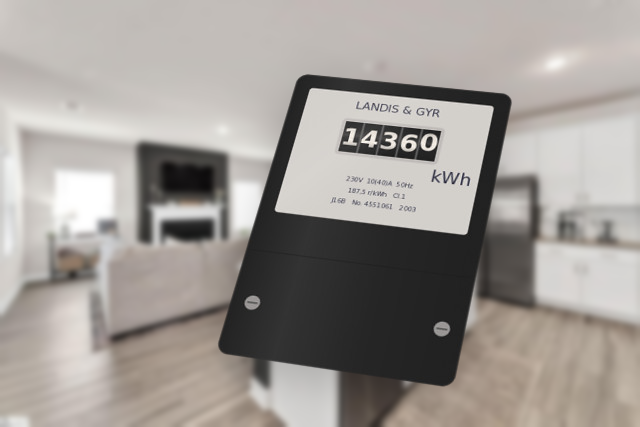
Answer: 14360
